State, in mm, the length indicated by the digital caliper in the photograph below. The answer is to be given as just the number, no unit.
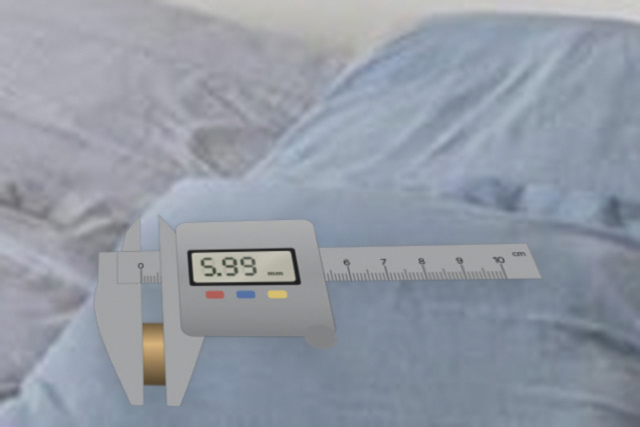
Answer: 5.99
